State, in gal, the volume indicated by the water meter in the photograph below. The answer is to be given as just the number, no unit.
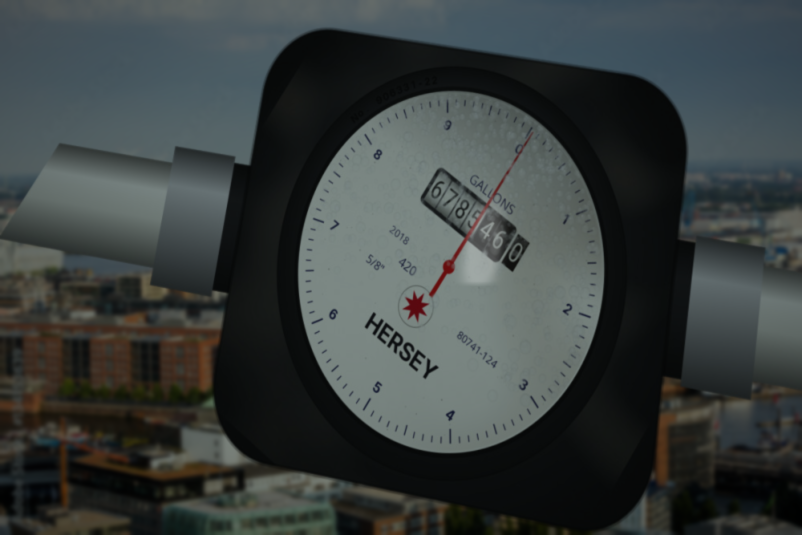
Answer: 6785460.0
